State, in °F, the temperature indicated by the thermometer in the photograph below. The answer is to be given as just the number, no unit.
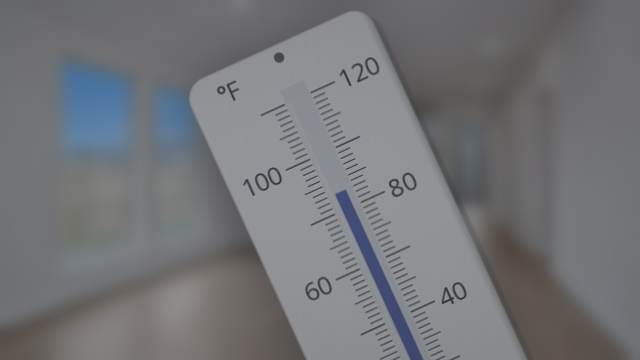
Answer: 86
